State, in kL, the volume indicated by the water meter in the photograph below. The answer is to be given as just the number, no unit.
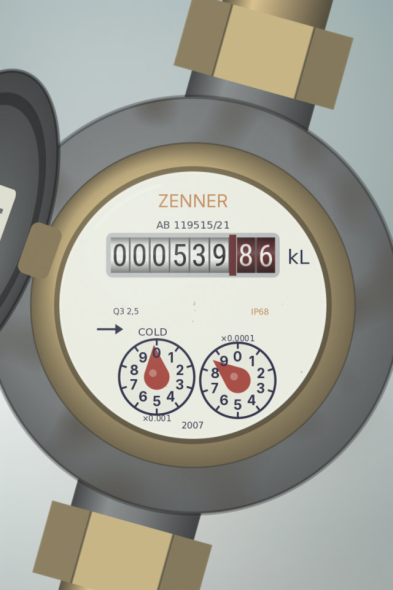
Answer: 539.8598
